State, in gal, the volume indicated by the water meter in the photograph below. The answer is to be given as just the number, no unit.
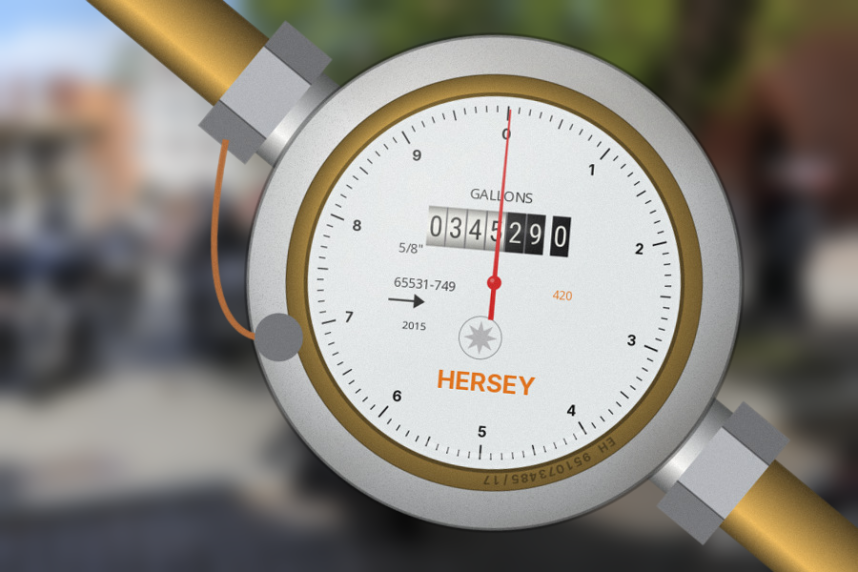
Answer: 345290.0
